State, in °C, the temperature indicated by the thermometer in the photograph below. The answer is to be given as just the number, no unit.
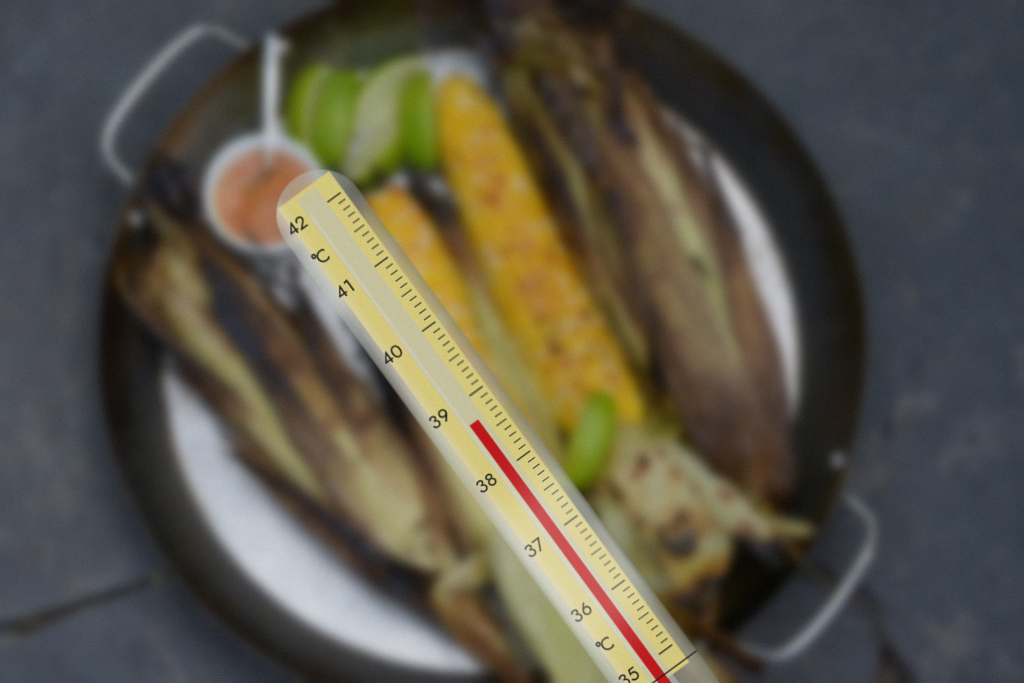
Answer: 38.7
